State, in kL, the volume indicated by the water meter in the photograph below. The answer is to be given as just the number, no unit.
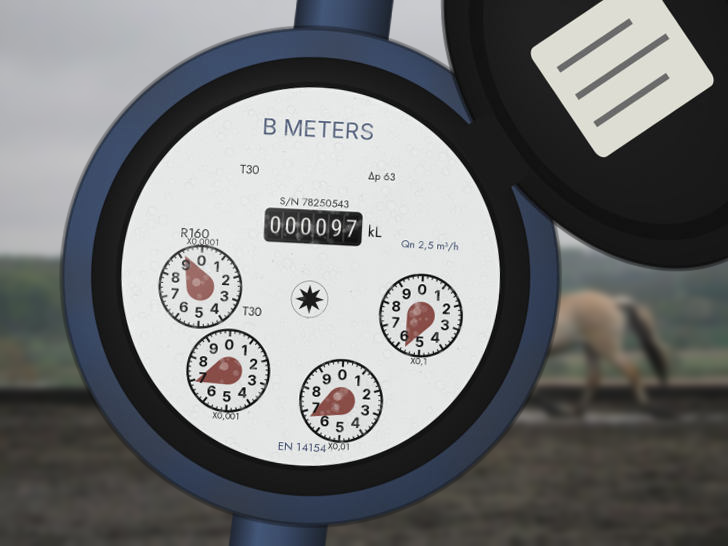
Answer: 97.5669
